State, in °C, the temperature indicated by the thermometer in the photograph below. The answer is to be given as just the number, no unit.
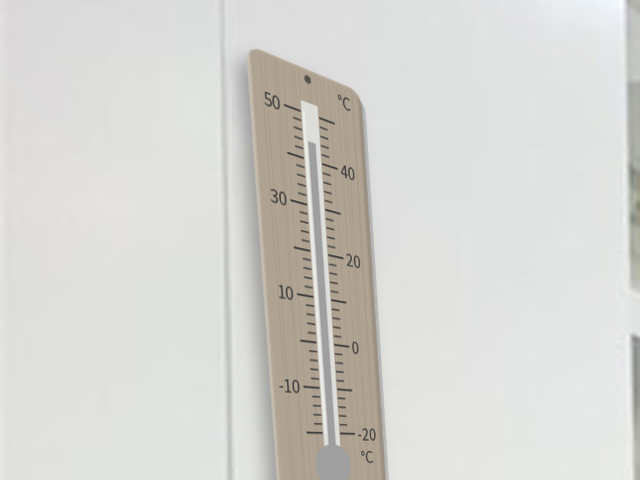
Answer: 44
